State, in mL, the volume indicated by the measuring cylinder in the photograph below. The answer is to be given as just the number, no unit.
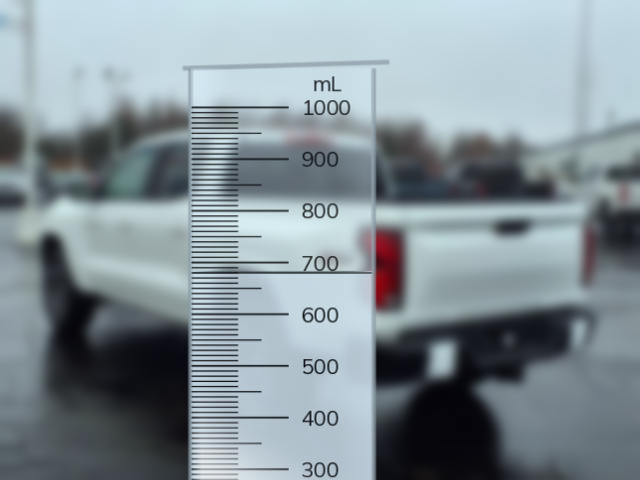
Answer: 680
